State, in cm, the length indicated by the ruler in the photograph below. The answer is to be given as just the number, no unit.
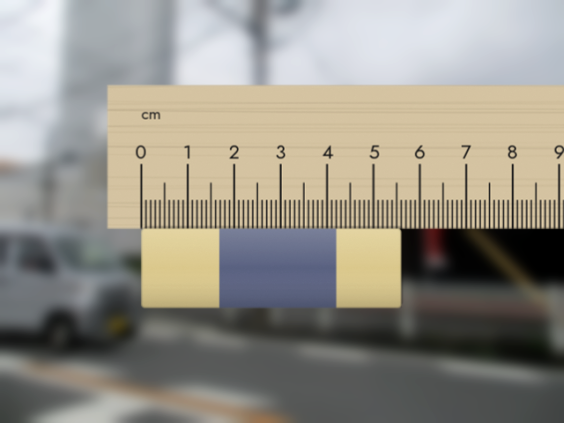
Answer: 5.6
